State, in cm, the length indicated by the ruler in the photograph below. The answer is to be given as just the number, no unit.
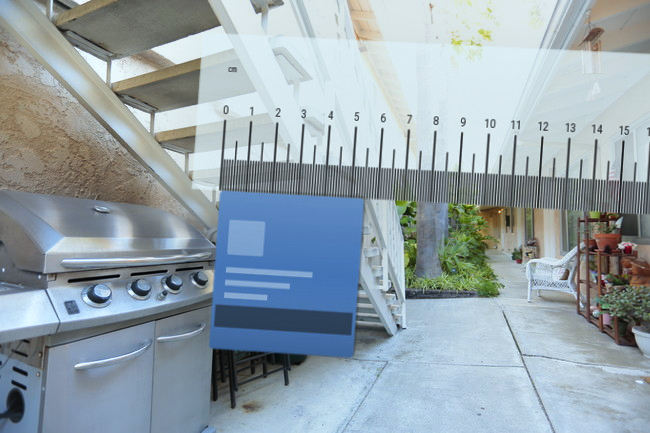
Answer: 5.5
